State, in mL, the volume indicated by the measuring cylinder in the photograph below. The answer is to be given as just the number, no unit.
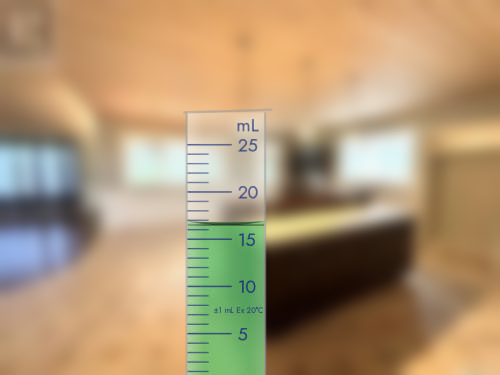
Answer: 16.5
